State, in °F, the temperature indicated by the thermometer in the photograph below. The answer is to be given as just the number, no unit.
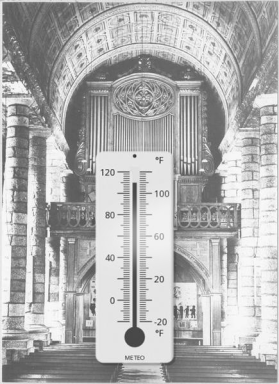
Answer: 110
